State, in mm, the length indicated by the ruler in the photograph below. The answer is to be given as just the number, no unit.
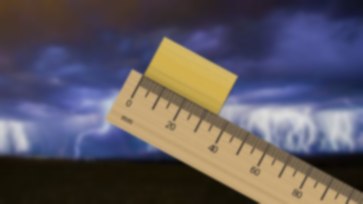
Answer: 35
